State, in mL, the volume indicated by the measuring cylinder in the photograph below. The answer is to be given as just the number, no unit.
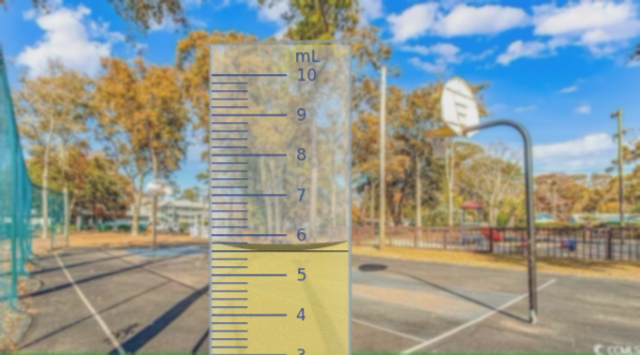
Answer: 5.6
